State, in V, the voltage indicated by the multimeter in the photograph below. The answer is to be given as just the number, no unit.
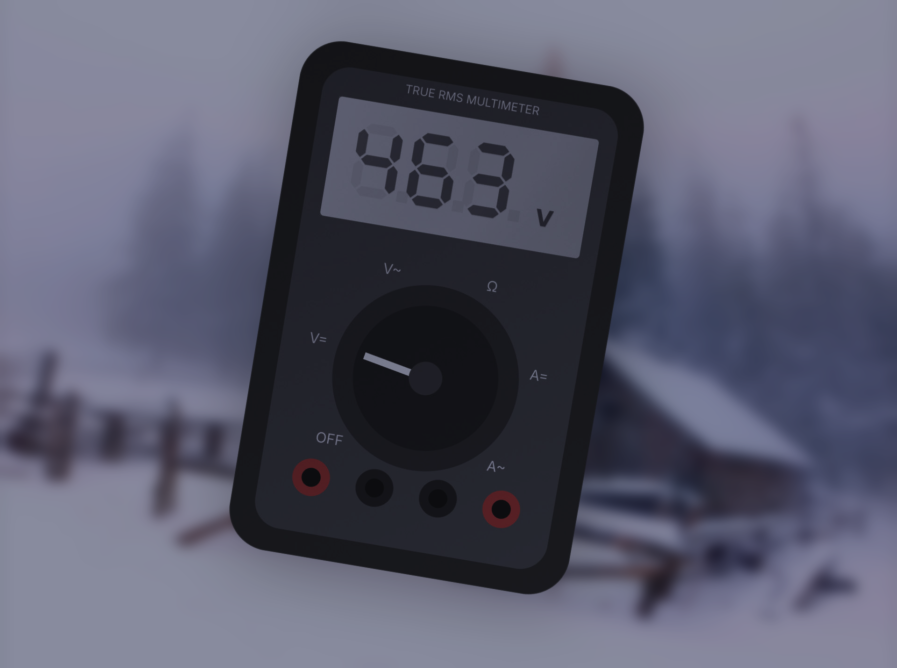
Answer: 463
